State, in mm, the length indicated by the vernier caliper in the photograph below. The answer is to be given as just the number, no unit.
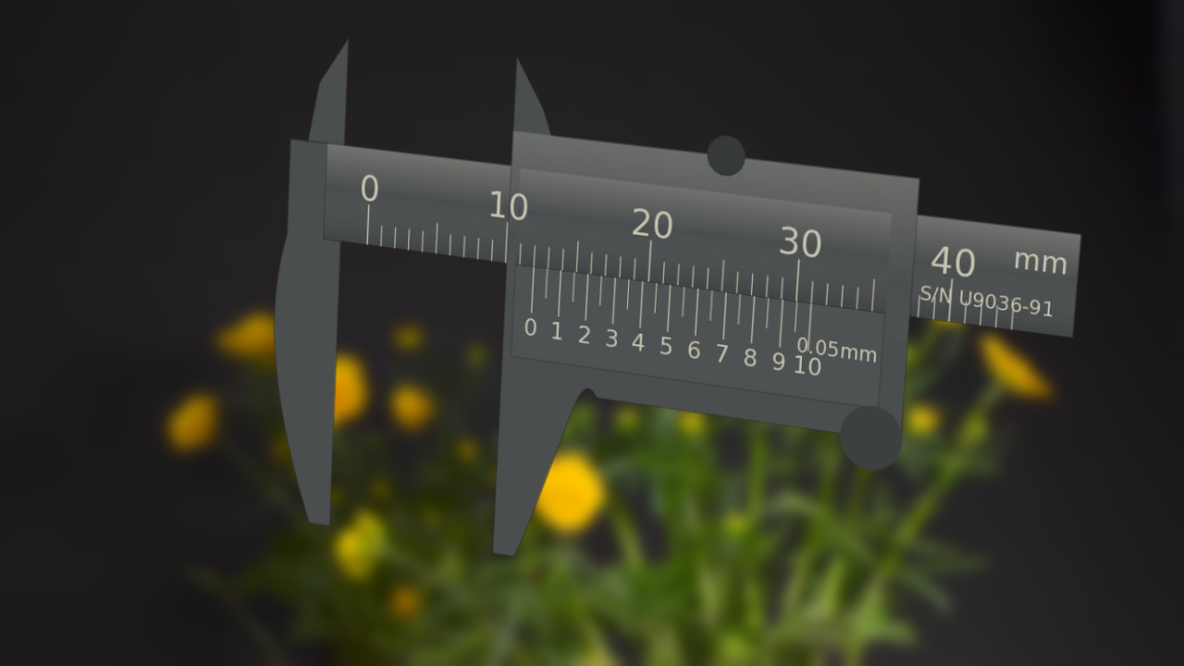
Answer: 12.0
